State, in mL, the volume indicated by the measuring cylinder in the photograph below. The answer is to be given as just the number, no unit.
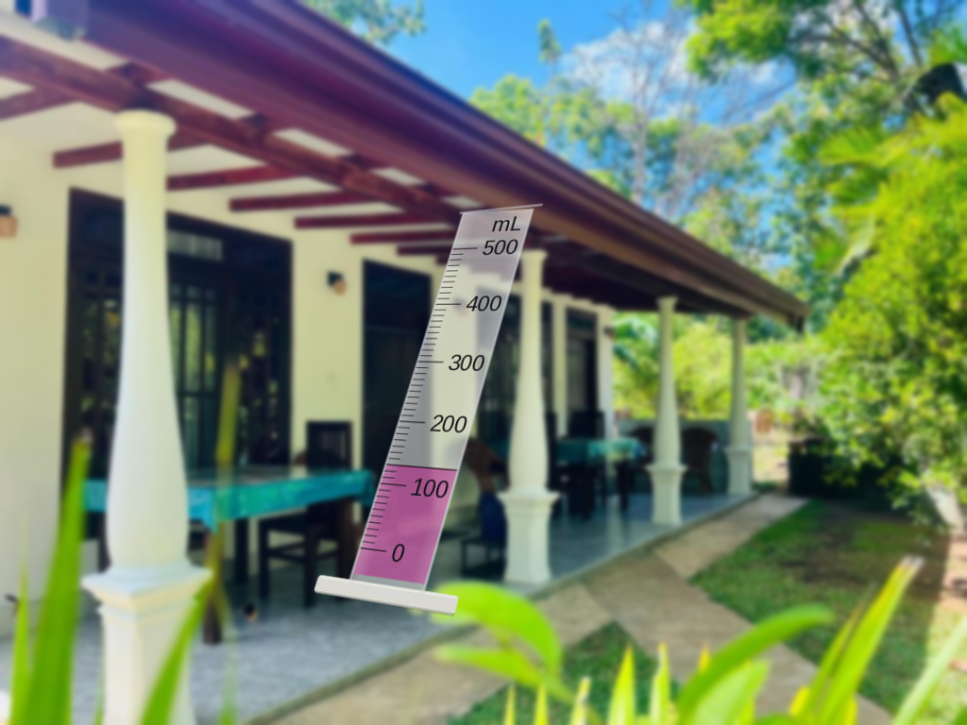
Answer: 130
